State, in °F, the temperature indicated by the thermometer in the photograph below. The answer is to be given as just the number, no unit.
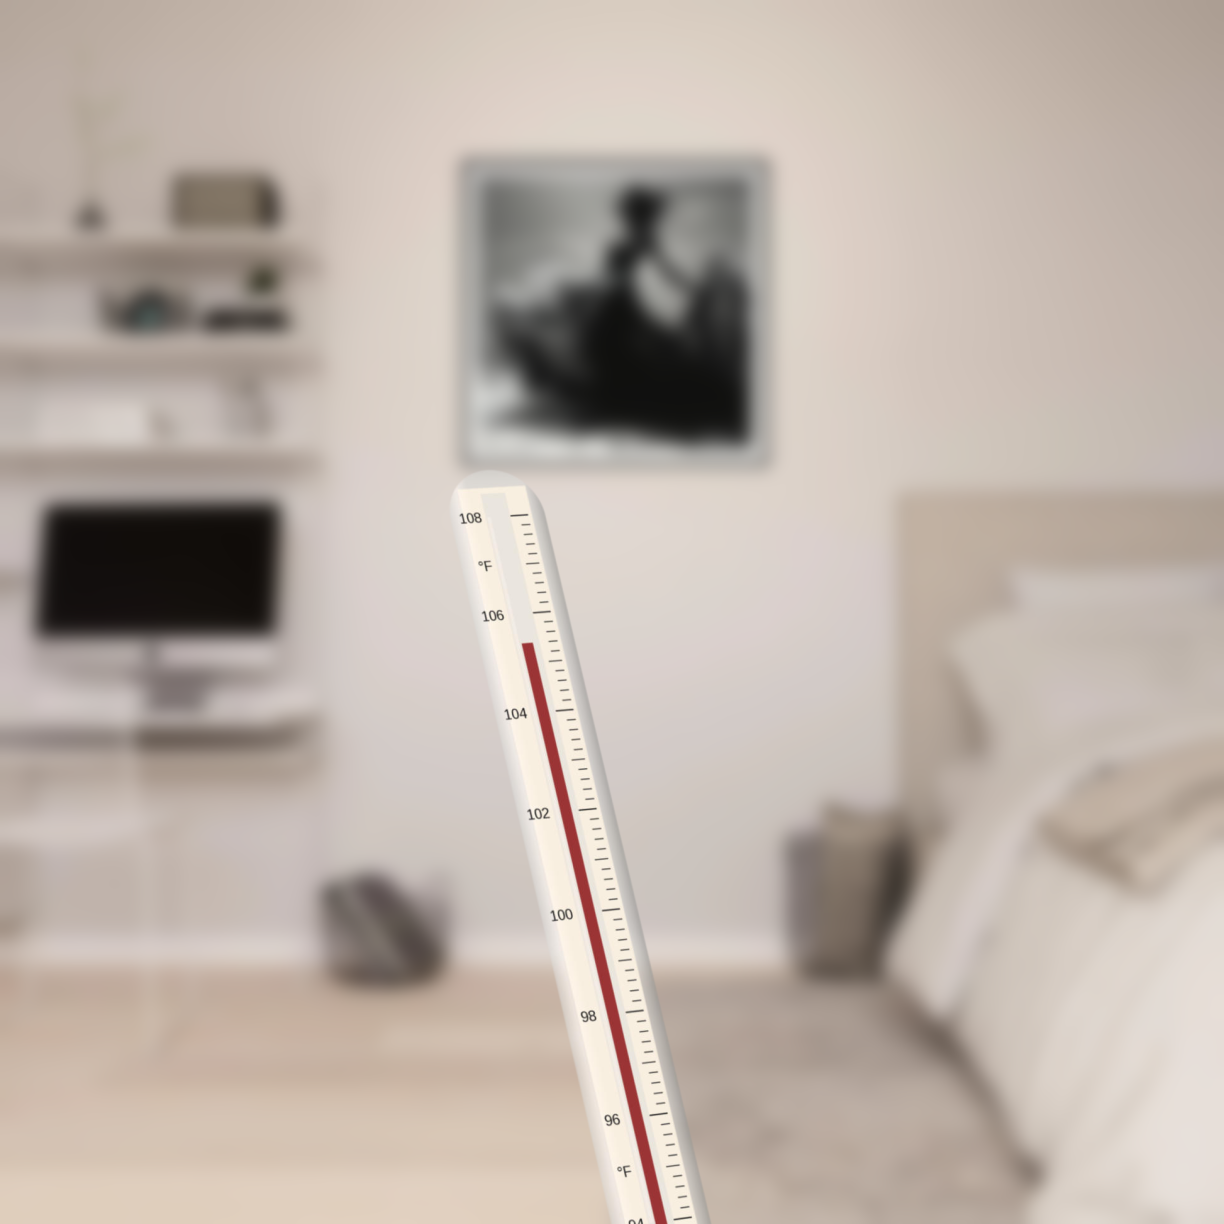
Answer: 105.4
